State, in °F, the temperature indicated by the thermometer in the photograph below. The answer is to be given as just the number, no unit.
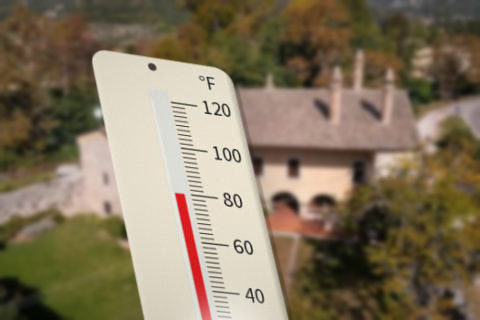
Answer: 80
